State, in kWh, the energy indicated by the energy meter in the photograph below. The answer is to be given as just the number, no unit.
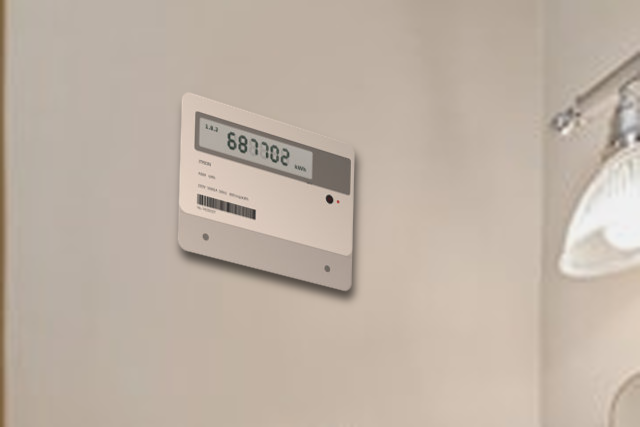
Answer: 687702
